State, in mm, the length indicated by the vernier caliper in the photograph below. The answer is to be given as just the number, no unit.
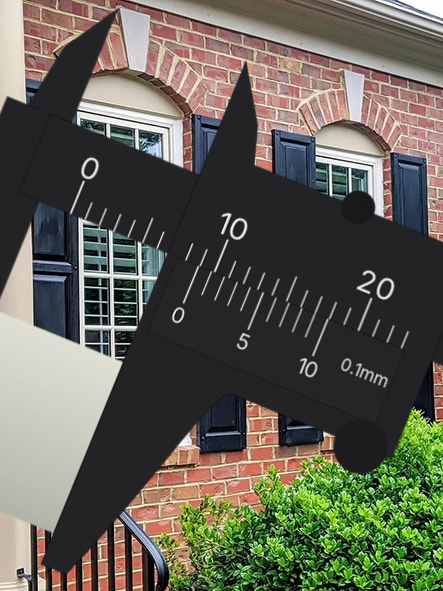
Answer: 8.9
